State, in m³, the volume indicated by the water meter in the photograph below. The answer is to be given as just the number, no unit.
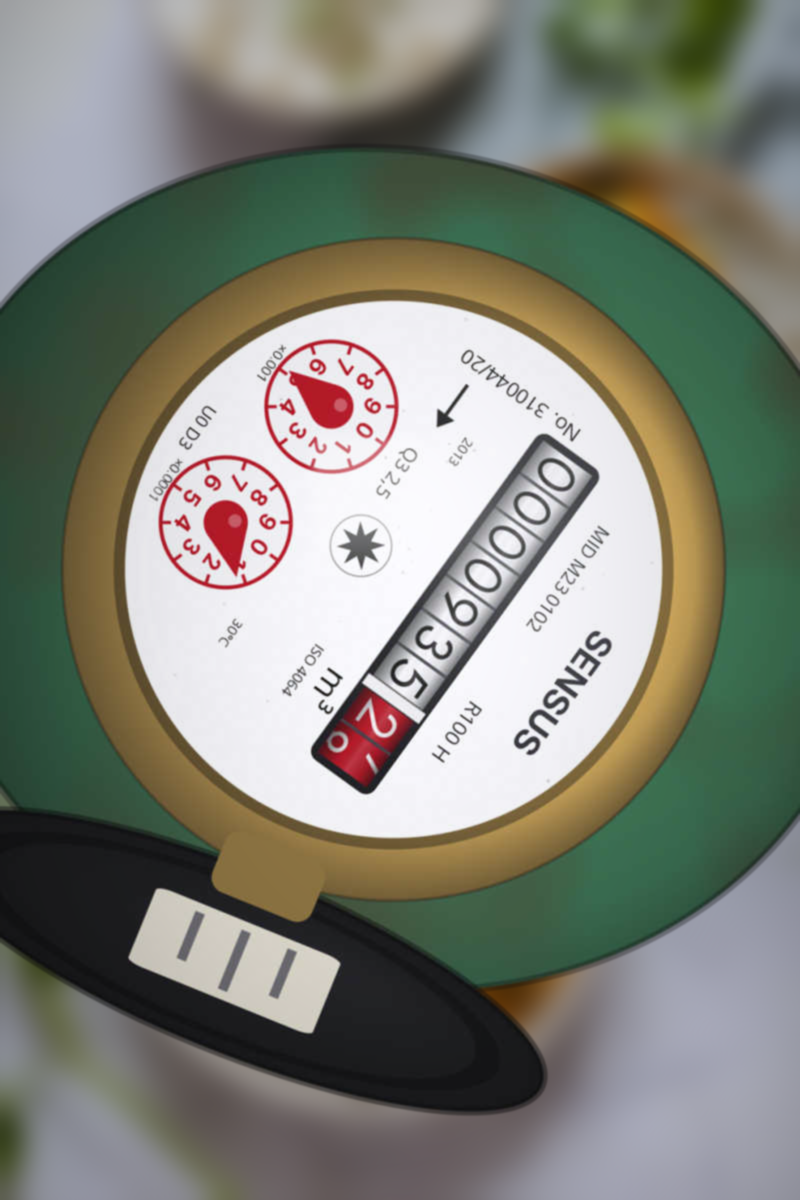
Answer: 935.2751
